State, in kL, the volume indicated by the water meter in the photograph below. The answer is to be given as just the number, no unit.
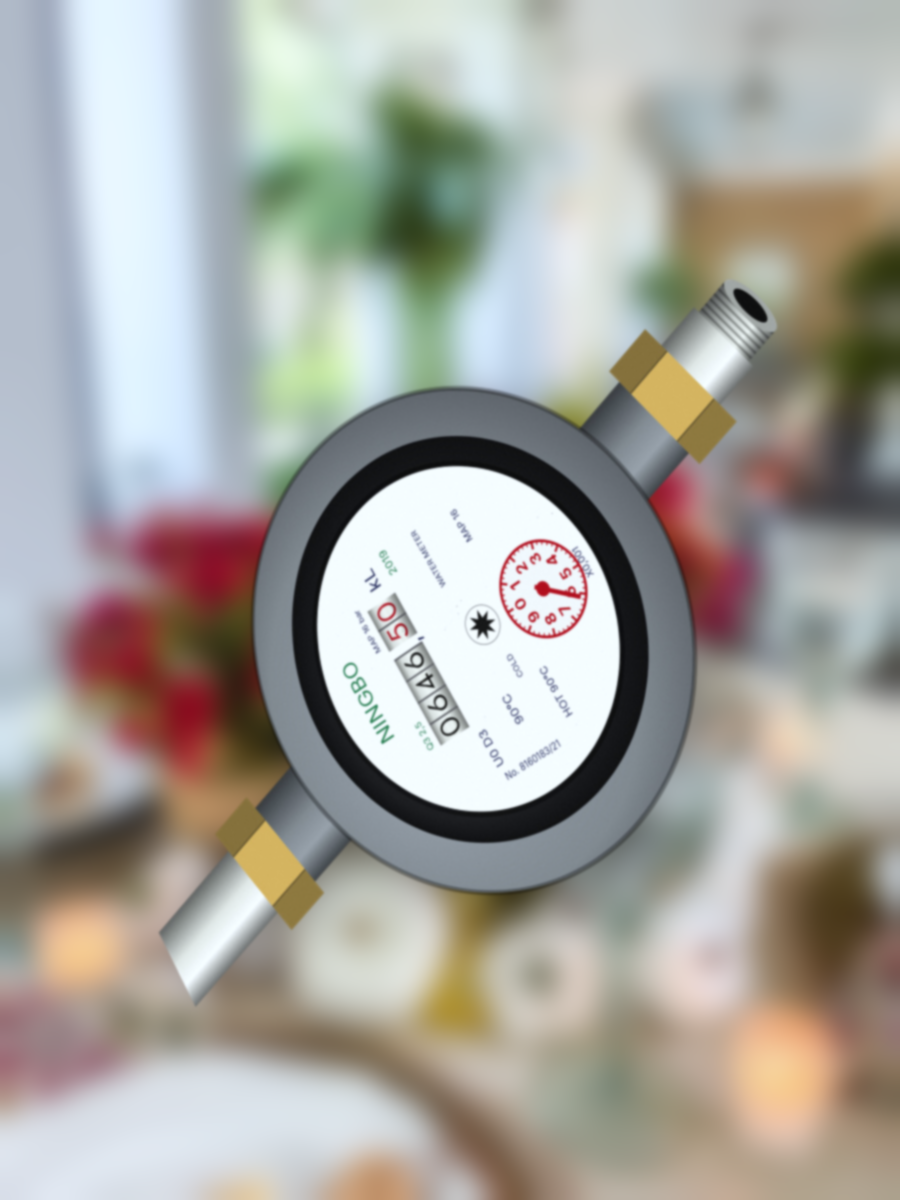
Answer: 646.506
